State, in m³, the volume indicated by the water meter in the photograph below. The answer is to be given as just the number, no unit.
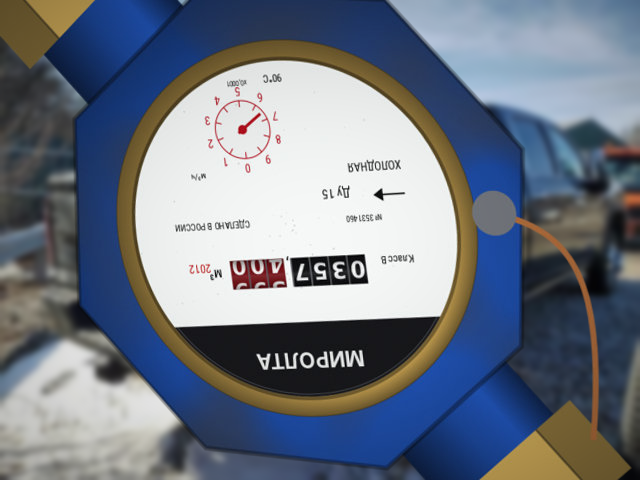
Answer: 357.3996
